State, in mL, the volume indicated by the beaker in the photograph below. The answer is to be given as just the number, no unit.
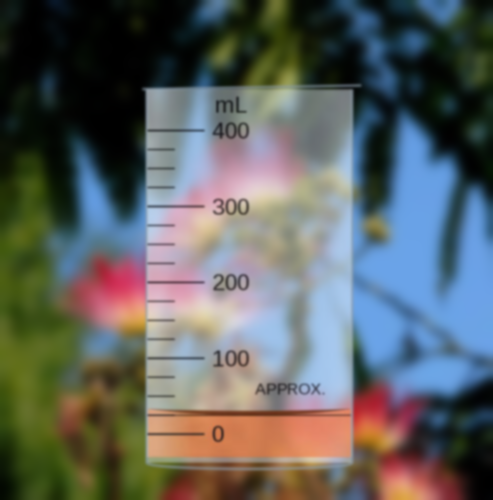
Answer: 25
